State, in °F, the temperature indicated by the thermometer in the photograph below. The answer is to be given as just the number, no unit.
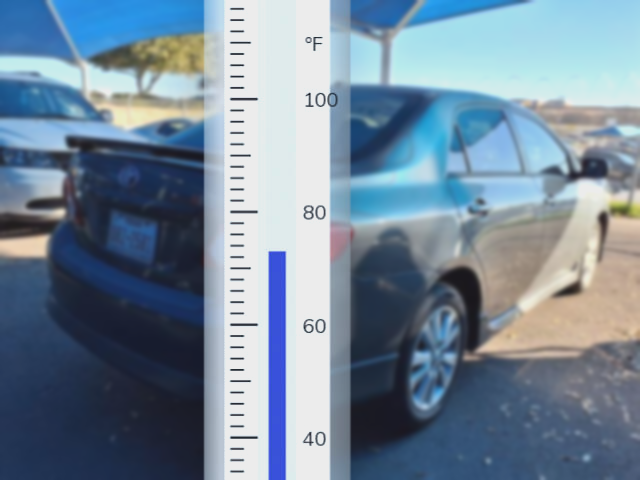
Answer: 73
